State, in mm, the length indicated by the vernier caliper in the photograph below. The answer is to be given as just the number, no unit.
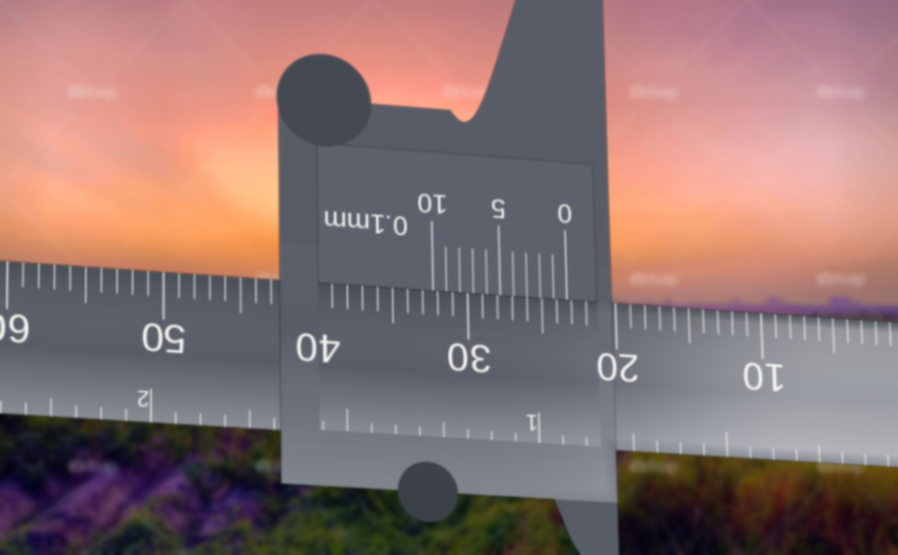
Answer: 23.3
